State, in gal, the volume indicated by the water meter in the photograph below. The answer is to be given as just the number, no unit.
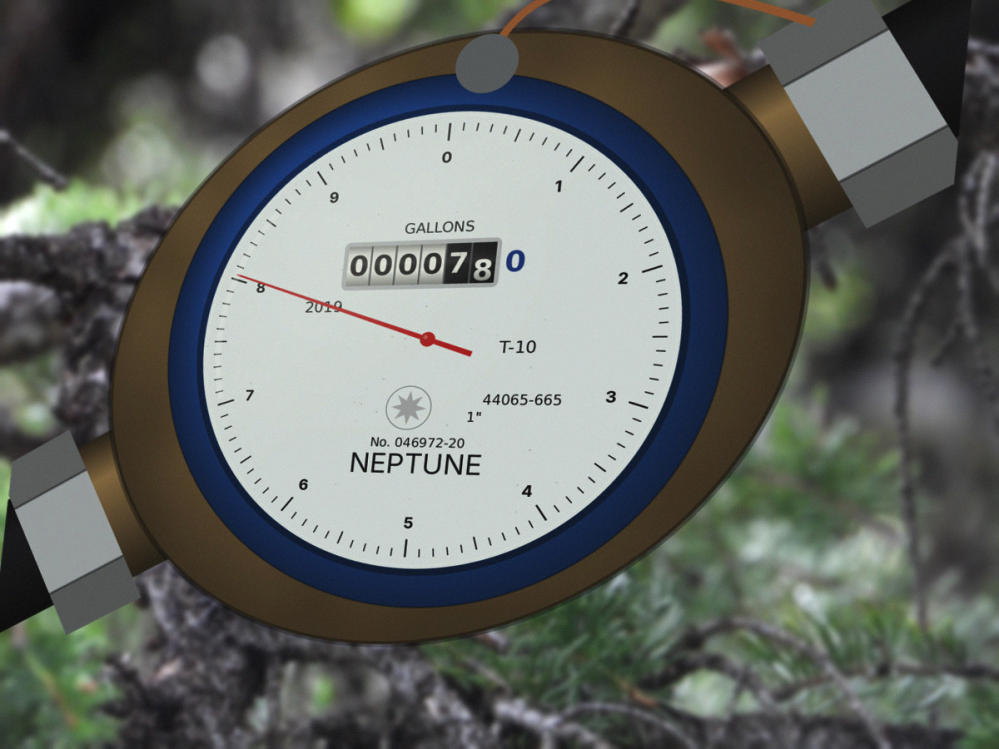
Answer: 778.0
